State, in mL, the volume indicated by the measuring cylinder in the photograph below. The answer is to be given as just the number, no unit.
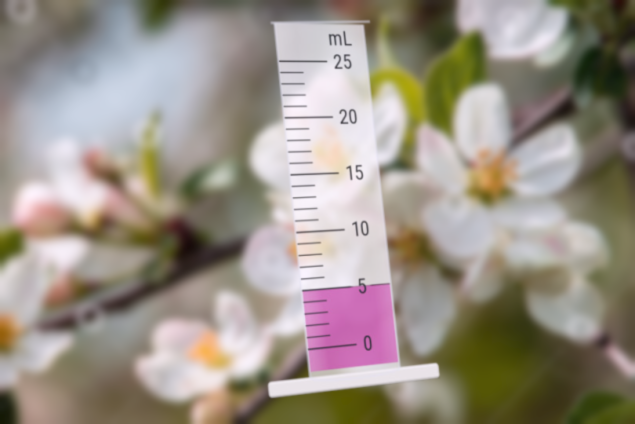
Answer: 5
